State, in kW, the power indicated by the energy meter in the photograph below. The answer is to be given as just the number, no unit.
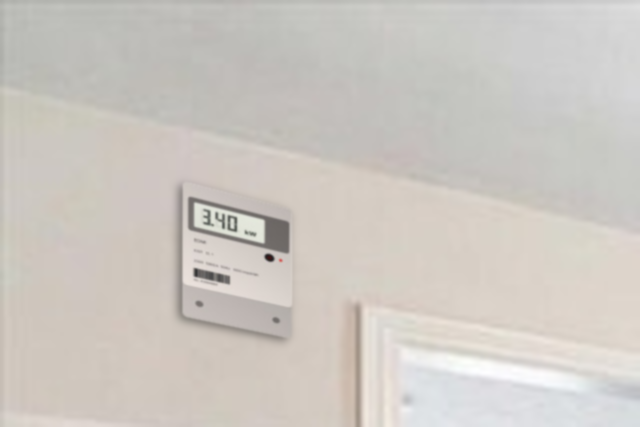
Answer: 3.40
